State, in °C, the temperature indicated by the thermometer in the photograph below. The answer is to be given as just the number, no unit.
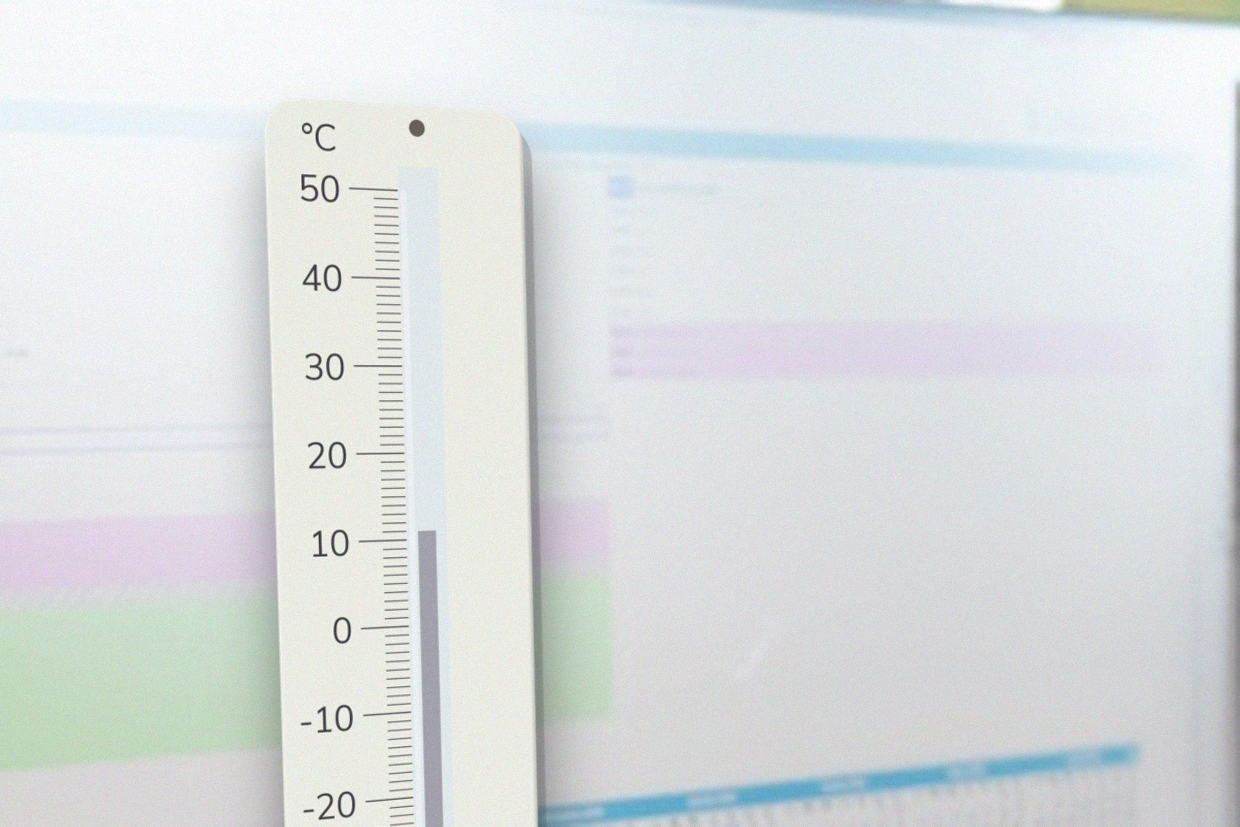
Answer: 11
